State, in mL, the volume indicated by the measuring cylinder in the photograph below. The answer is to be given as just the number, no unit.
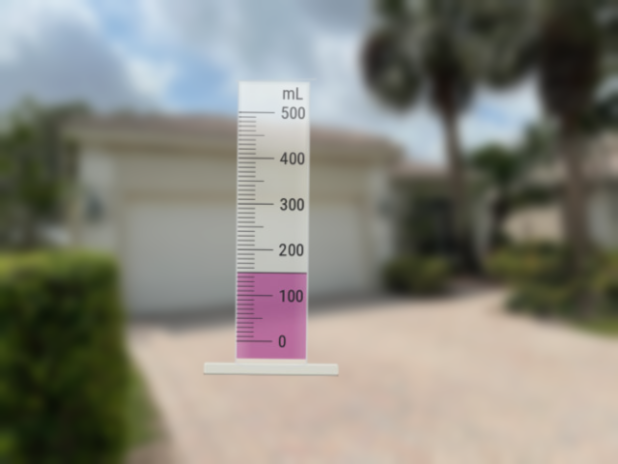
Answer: 150
